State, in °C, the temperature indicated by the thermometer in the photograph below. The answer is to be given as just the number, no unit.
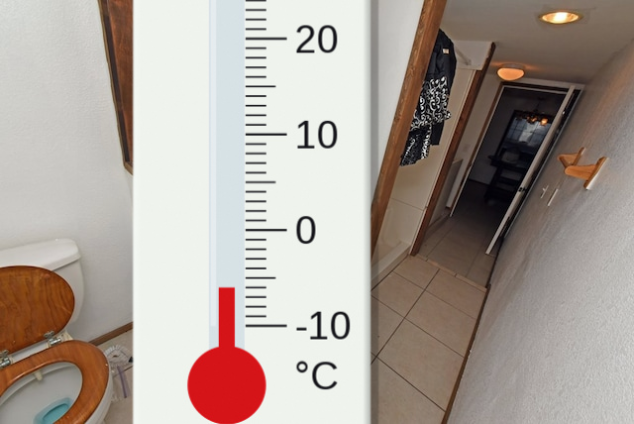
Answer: -6
